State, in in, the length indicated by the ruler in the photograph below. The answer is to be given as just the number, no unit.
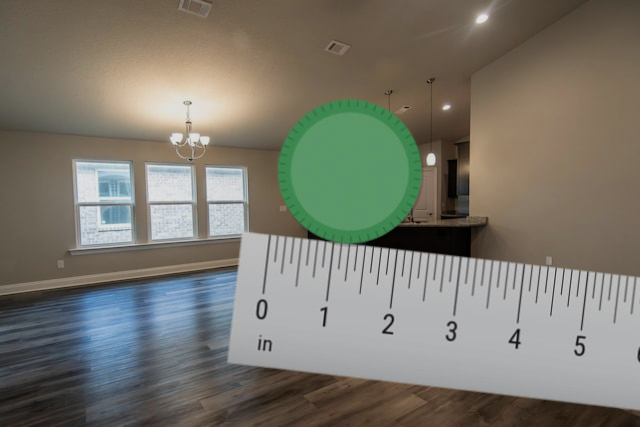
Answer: 2.25
